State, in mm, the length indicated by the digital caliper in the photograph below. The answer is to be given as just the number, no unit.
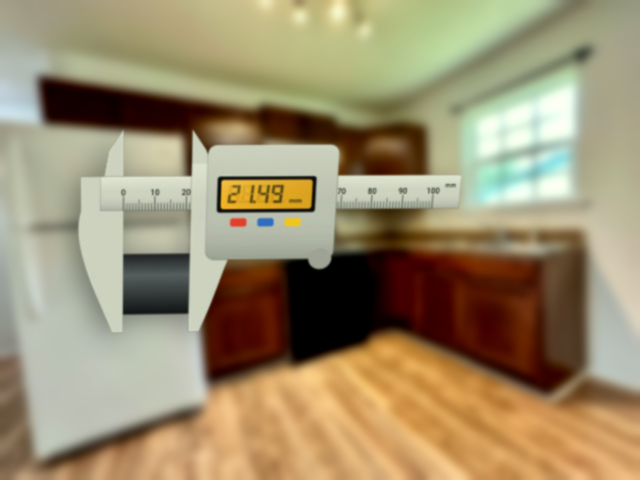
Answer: 21.49
